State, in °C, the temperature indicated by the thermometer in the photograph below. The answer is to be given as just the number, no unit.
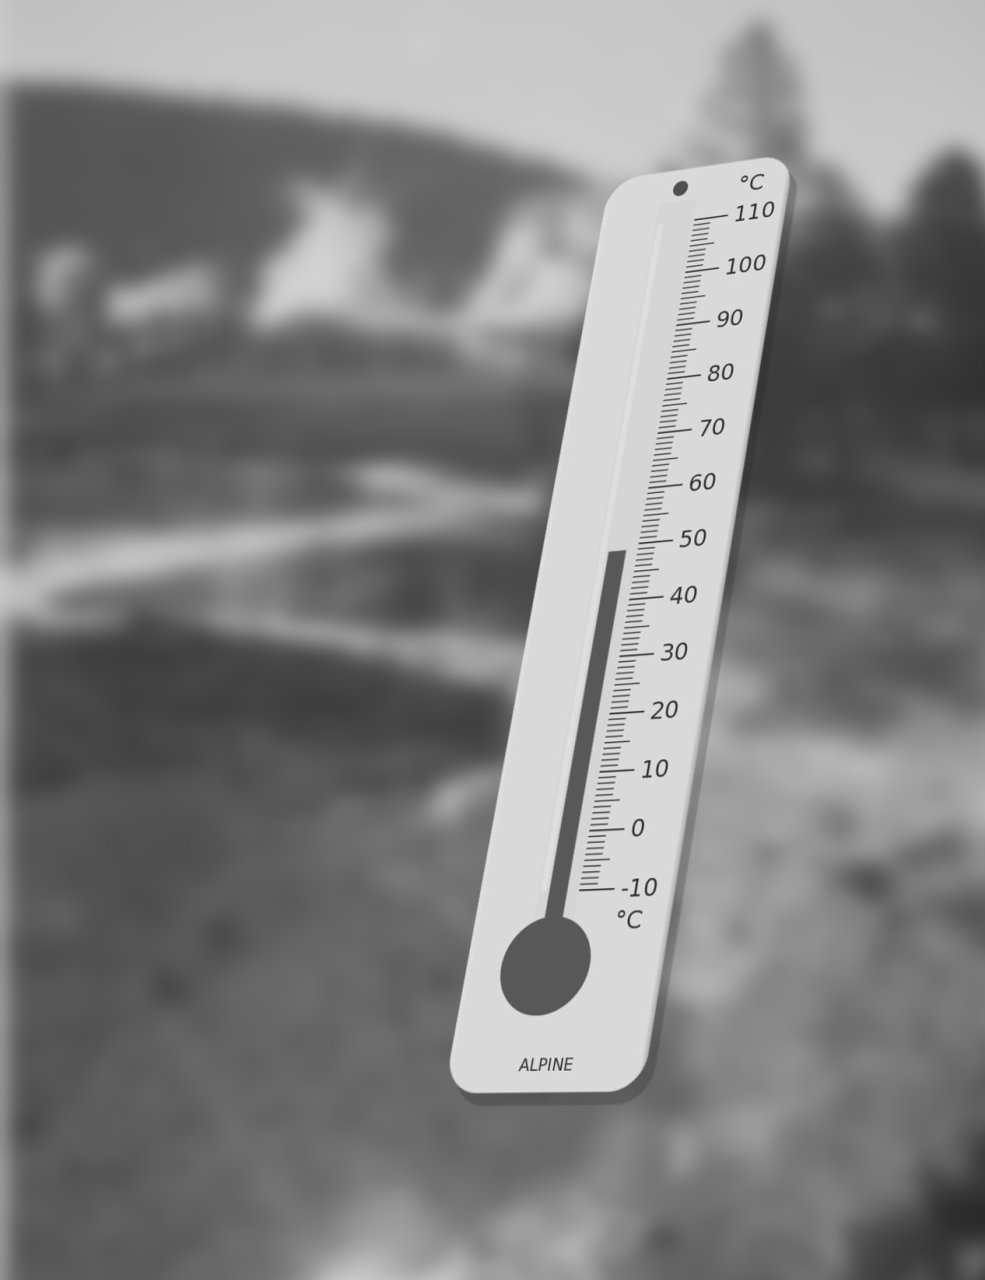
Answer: 49
